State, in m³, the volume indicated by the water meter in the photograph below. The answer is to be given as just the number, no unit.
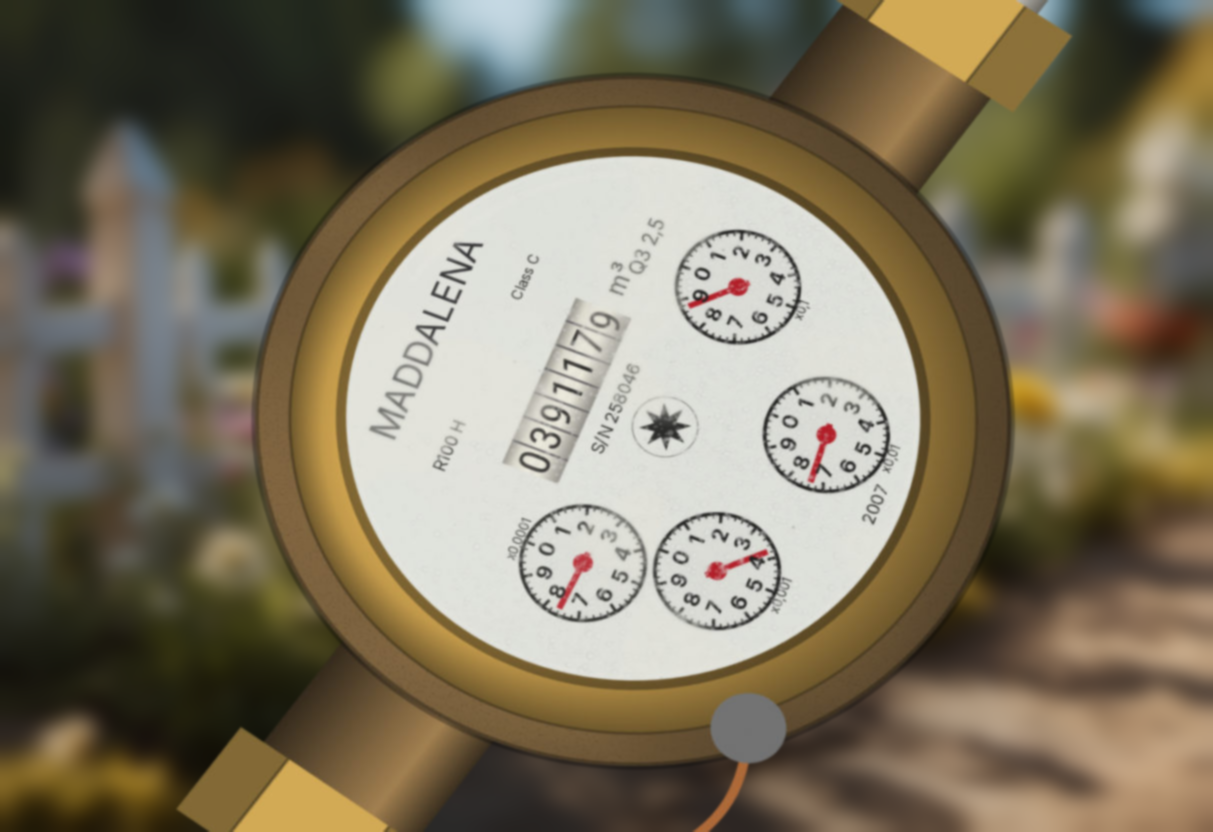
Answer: 391178.8737
